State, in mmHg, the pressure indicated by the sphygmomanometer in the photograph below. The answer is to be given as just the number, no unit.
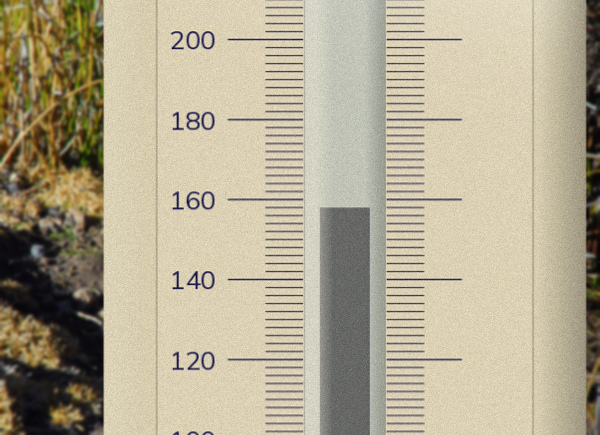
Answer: 158
